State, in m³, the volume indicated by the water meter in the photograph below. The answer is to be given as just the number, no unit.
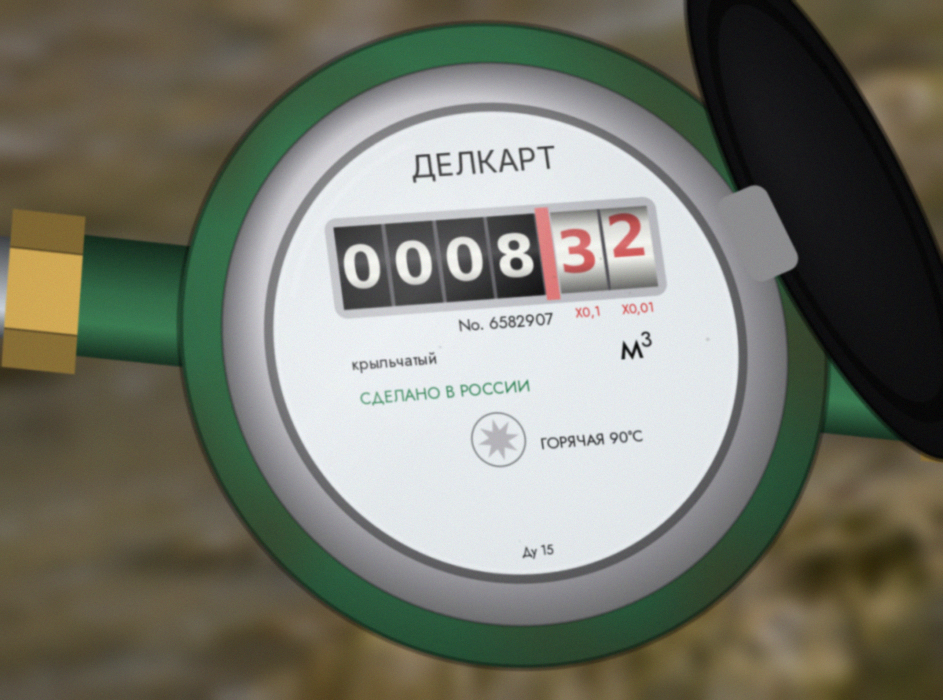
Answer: 8.32
